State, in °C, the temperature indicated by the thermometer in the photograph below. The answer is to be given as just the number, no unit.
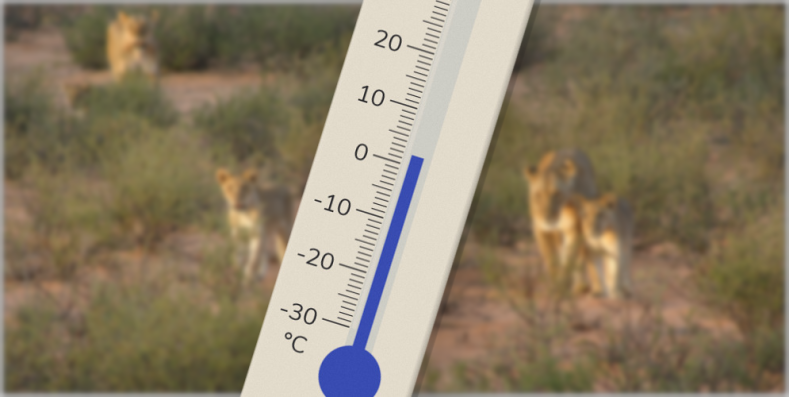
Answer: 2
